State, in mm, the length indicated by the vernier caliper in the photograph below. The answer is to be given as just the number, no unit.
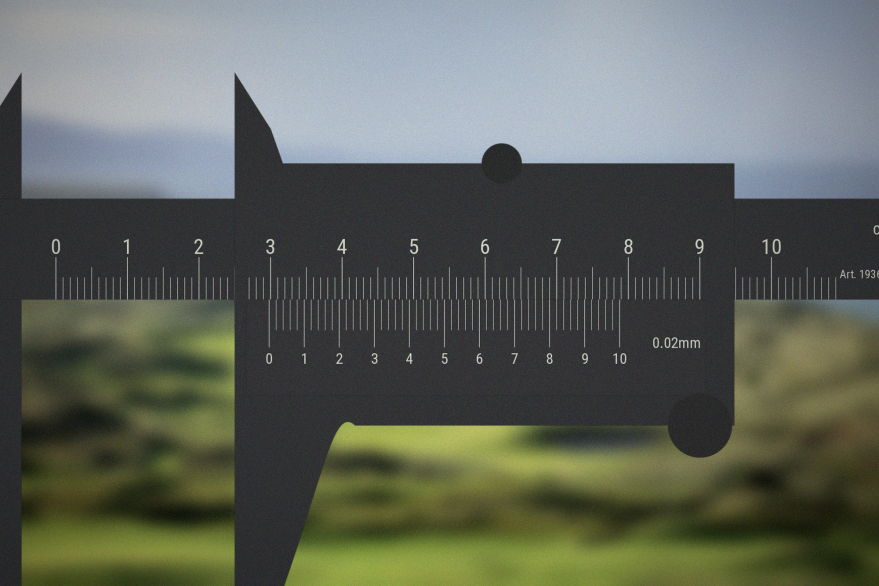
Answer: 29.8
